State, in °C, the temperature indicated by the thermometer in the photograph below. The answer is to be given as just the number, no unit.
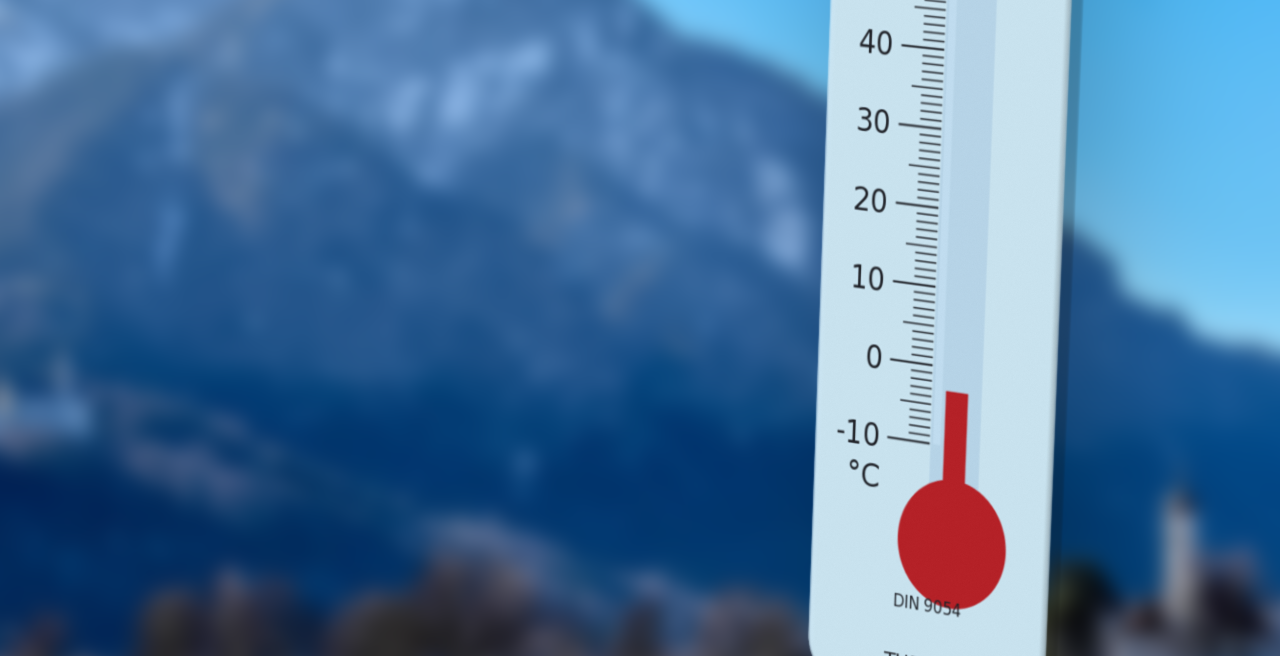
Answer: -3
